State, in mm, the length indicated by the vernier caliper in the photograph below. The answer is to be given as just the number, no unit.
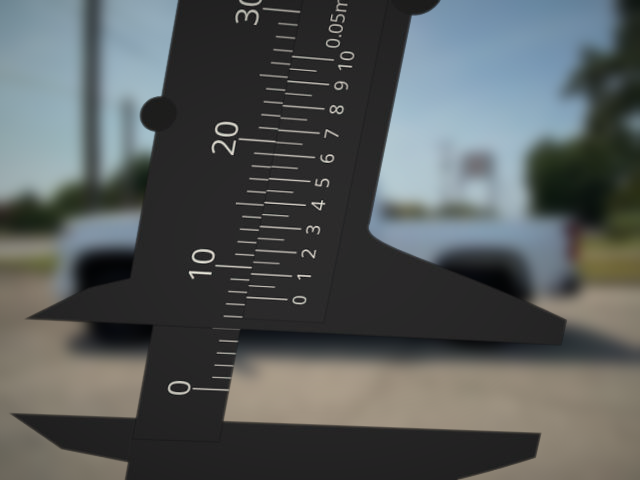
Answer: 7.6
